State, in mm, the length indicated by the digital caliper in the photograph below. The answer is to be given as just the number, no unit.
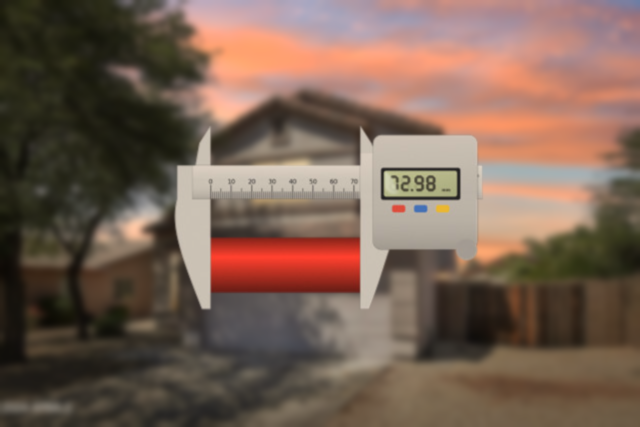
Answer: 72.98
